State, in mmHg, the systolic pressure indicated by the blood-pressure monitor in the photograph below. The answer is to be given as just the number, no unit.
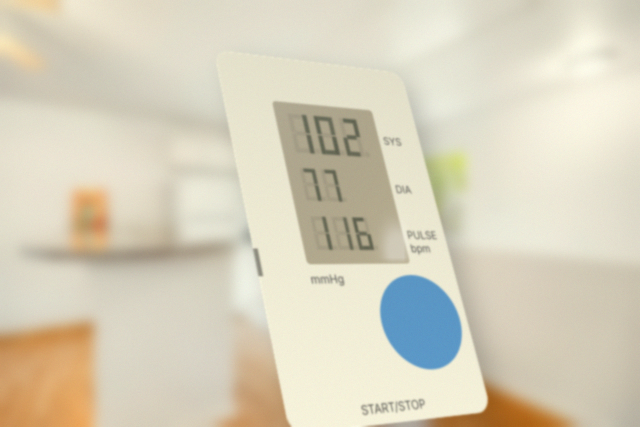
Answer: 102
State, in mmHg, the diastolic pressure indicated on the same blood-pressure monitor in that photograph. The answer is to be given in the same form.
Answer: 77
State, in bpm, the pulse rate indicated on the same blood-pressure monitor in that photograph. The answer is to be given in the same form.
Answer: 116
